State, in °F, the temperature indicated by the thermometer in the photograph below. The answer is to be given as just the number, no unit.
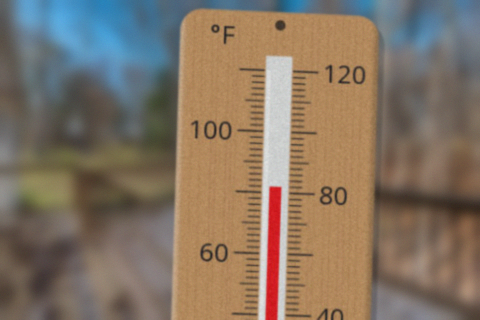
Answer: 82
